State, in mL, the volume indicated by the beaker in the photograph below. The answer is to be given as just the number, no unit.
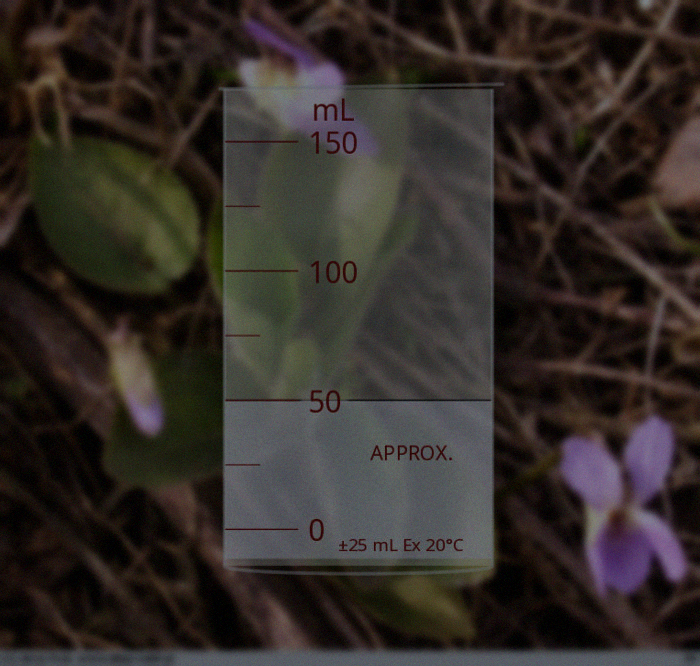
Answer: 50
